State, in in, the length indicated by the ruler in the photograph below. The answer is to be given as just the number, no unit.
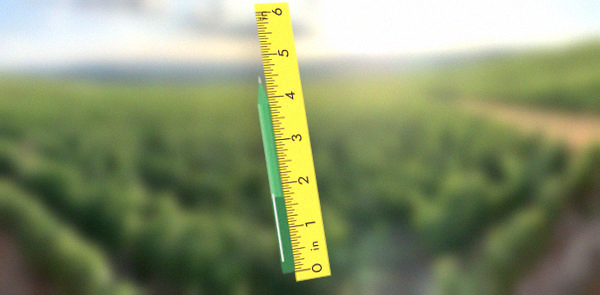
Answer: 4.5
